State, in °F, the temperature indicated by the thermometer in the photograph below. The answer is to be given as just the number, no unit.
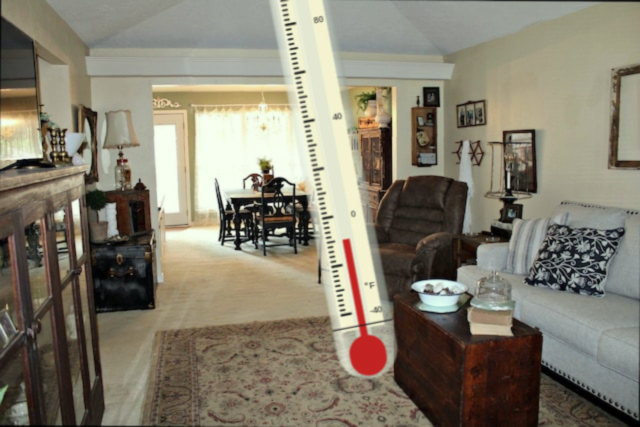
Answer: -10
